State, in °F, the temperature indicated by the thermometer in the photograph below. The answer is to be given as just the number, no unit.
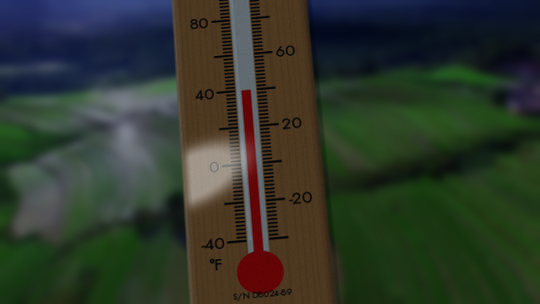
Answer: 40
